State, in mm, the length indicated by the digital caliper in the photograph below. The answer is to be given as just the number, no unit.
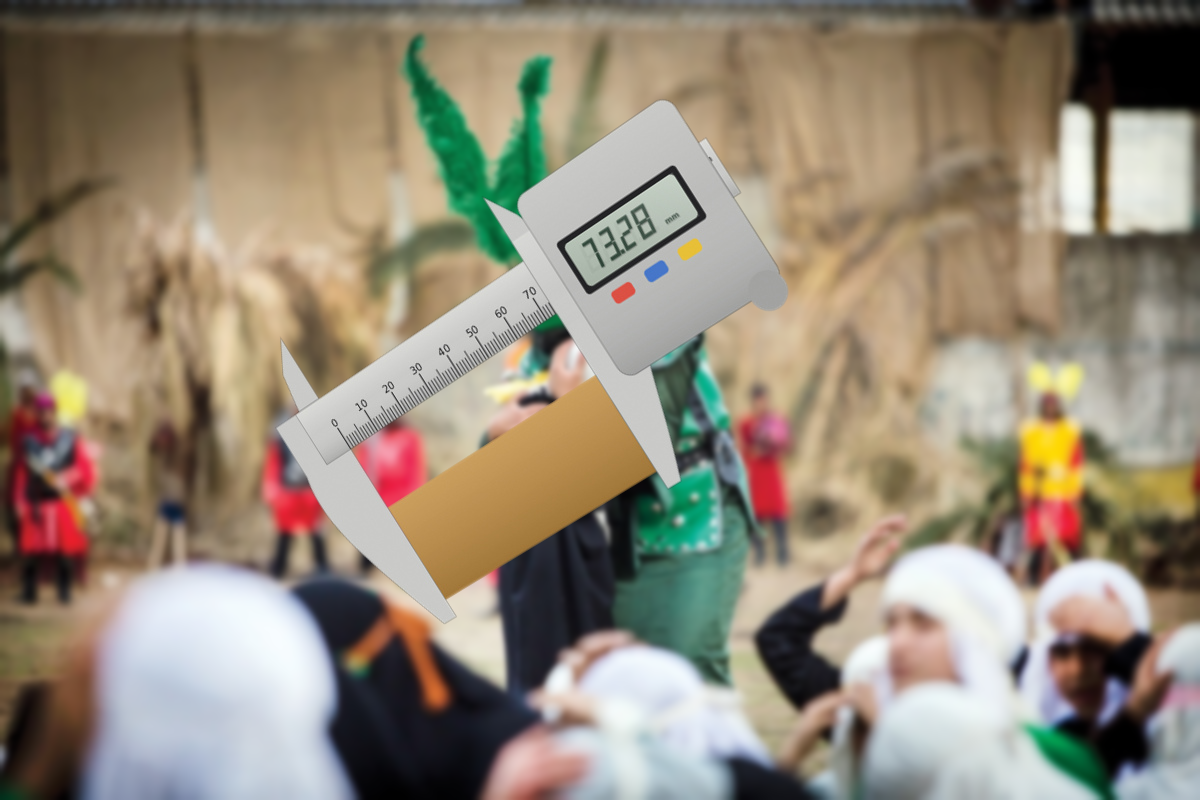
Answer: 73.28
